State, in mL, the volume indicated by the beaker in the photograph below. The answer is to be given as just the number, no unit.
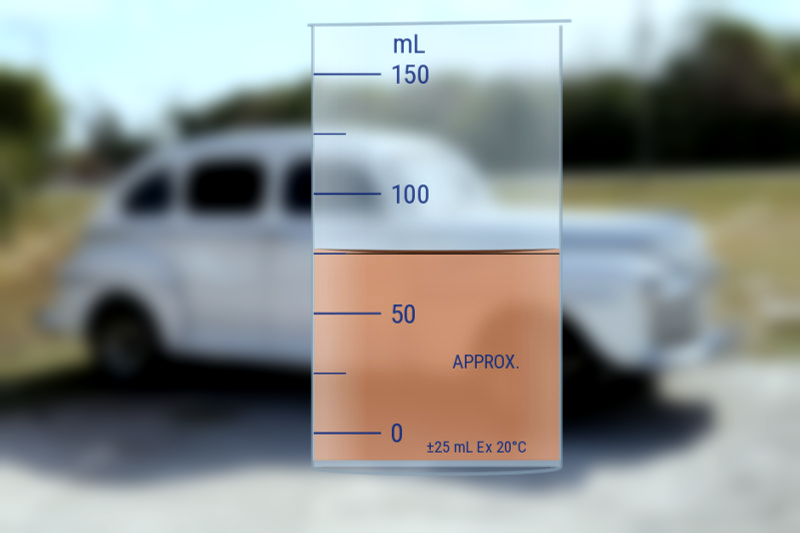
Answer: 75
